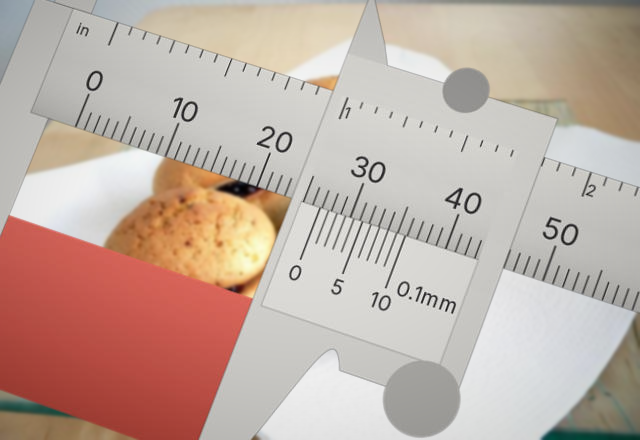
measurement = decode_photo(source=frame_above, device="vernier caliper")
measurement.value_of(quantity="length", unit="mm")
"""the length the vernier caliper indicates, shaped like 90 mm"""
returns 26.8 mm
